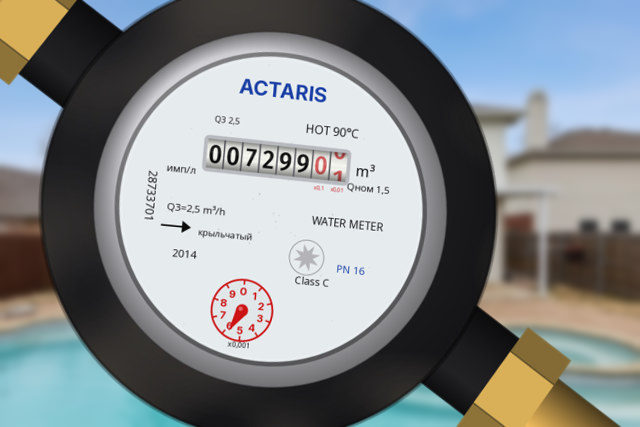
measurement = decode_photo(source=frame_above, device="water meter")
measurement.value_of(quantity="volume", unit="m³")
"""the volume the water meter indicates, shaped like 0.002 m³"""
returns 7299.005 m³
